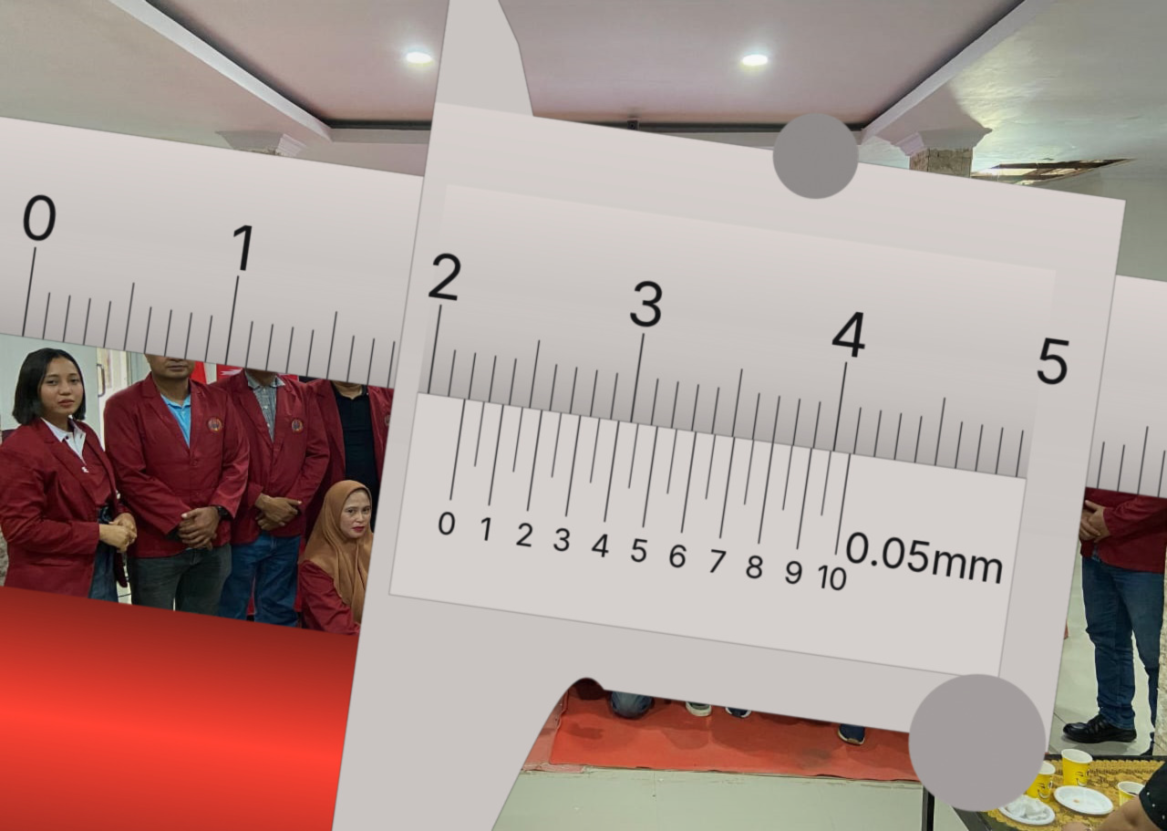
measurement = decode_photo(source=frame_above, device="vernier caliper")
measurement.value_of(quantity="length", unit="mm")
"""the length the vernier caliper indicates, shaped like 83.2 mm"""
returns 21.8 mm
